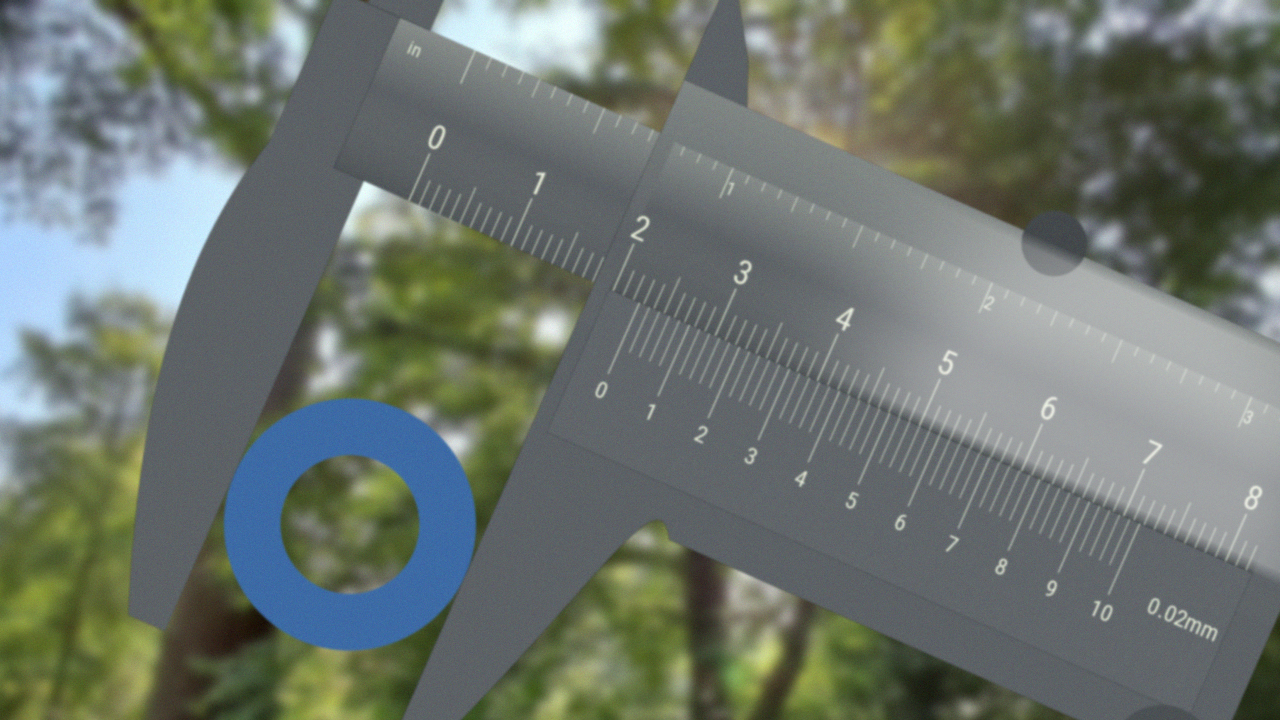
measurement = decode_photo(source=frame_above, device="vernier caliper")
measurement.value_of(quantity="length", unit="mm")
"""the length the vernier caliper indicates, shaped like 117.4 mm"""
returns 22.6 mm
